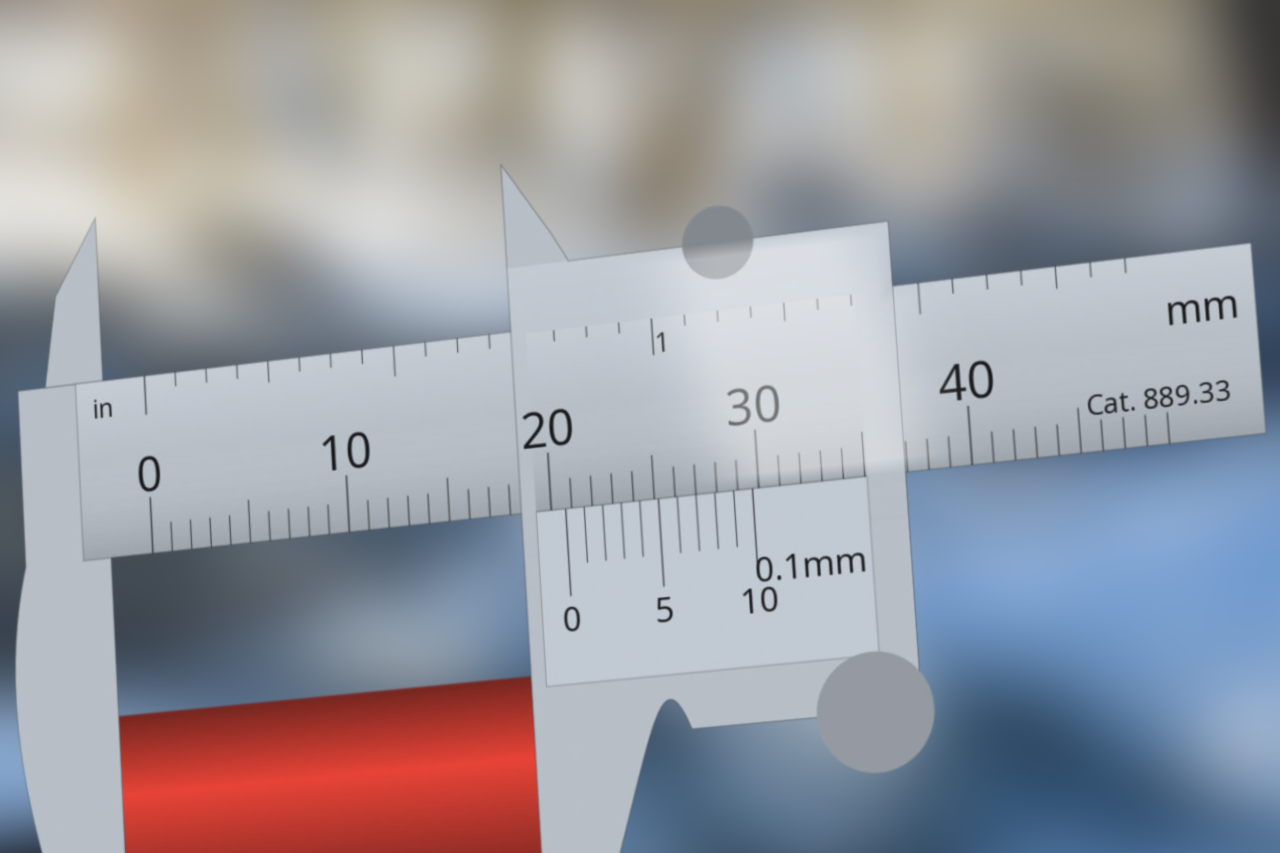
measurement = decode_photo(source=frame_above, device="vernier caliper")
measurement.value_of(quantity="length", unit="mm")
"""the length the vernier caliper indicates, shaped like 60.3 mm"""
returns 20.7 mm
